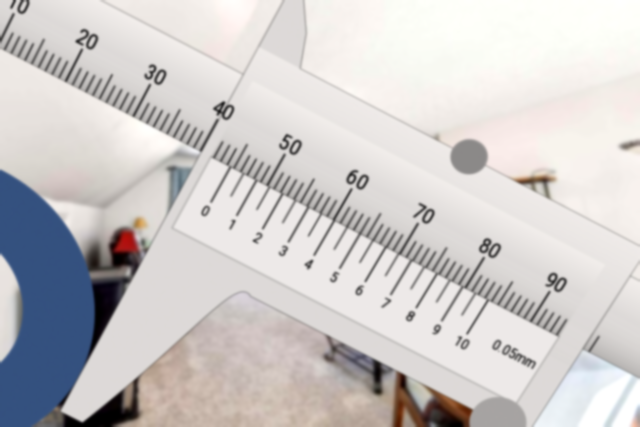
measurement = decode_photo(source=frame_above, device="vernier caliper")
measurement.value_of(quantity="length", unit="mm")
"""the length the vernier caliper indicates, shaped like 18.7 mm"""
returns 44.5 mm
